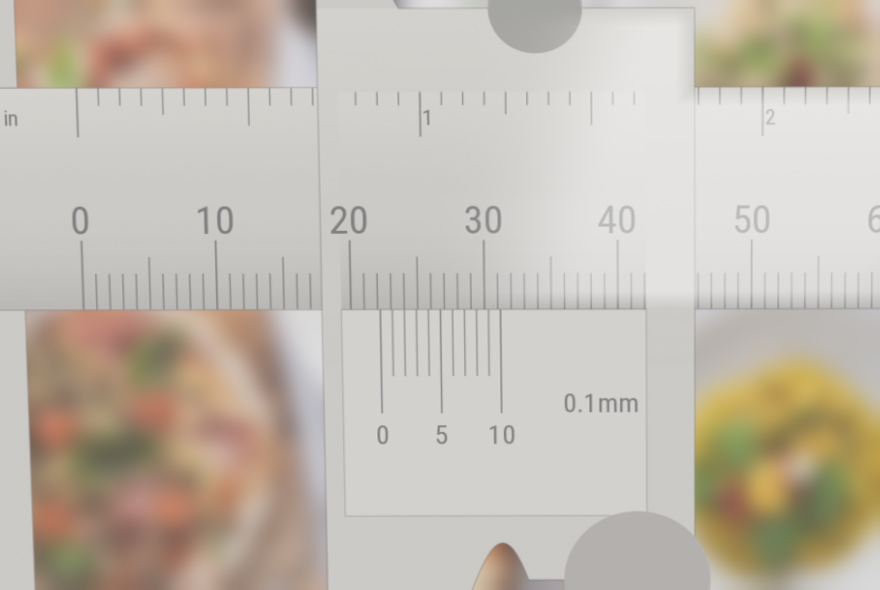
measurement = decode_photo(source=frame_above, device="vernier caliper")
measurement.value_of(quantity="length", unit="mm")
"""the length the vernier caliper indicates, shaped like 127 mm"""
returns 22.2 mm
